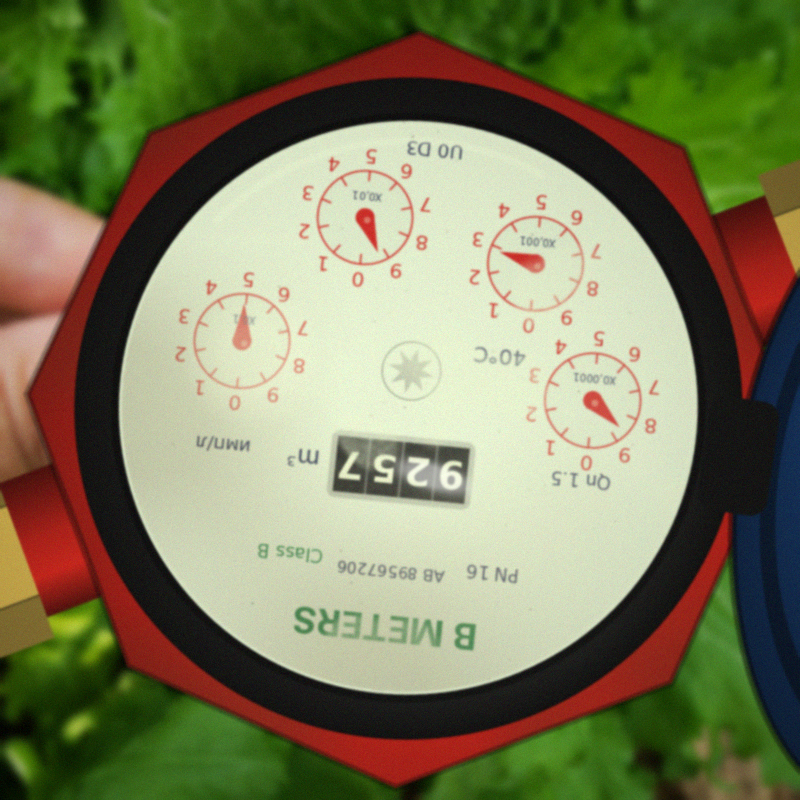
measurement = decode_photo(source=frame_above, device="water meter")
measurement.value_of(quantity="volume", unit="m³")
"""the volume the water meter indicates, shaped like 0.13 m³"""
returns 9257.4928 m³
